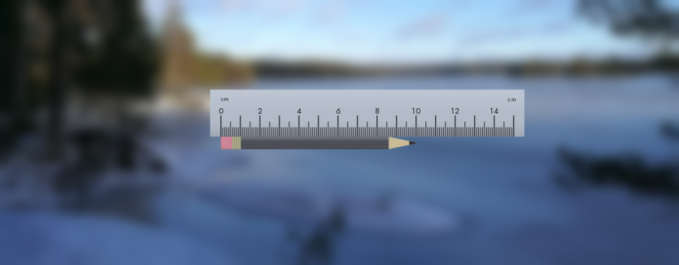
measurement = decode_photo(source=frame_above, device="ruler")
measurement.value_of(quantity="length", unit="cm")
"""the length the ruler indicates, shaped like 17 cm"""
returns 10 cm
